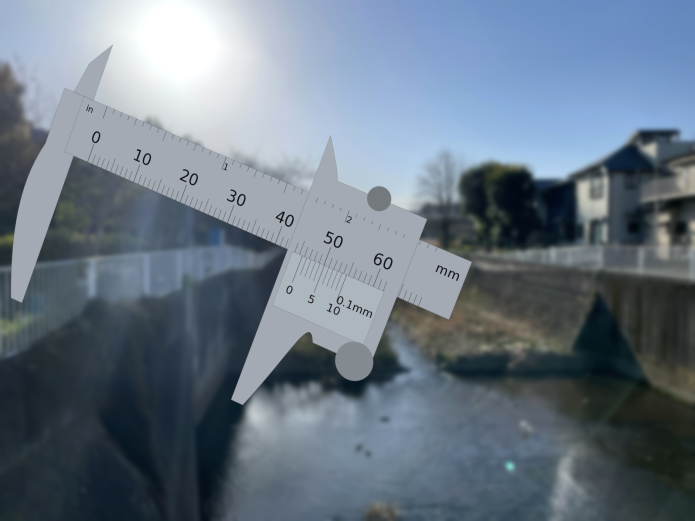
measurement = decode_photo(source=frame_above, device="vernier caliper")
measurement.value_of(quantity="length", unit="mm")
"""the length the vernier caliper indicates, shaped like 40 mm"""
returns 45.6 mm
